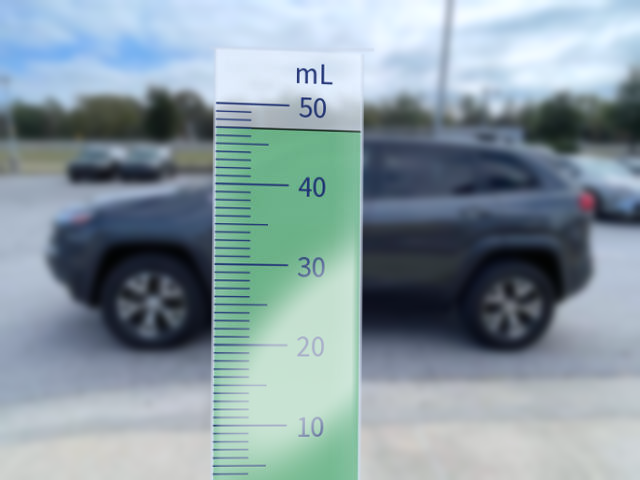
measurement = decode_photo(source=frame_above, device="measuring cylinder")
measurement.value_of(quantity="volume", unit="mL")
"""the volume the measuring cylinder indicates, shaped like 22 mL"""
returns 47 mL
